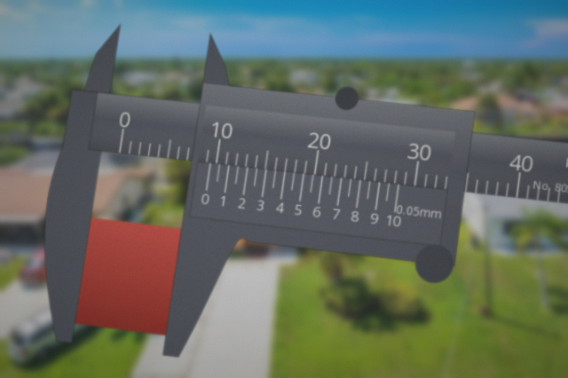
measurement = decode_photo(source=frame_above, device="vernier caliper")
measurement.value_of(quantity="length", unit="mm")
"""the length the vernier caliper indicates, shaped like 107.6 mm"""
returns 9.4 mm
